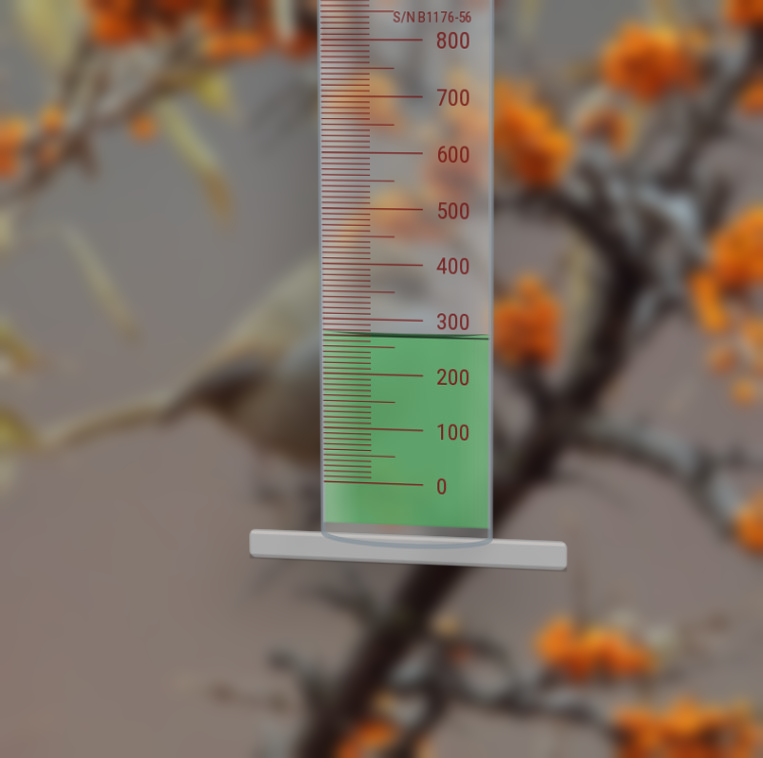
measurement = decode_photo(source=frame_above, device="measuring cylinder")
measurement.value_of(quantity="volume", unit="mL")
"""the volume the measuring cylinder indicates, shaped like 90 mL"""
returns 270 mL
